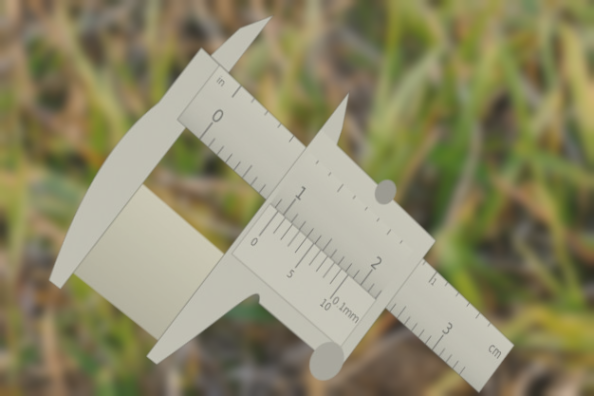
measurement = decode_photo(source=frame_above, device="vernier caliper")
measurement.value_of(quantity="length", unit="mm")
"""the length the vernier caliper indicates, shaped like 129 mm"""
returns 9.4 mm
